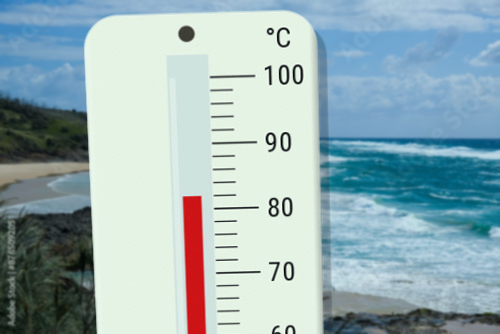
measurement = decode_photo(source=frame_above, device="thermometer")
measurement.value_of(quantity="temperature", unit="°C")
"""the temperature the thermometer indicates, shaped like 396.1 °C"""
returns 82 °C
